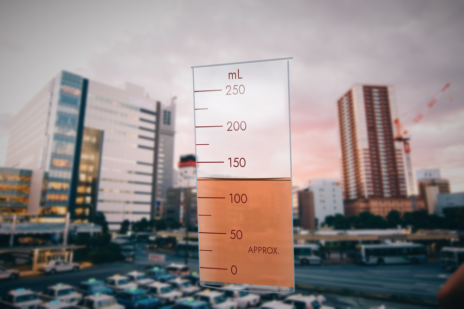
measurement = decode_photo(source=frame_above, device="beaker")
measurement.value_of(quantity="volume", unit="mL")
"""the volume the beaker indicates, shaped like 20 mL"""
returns 125 mL
